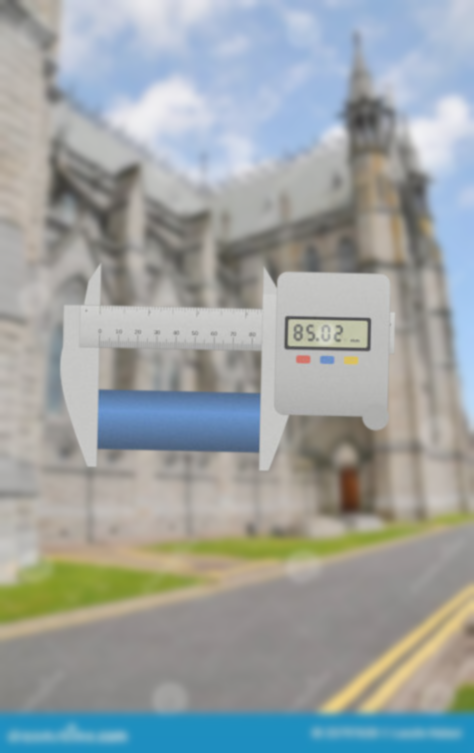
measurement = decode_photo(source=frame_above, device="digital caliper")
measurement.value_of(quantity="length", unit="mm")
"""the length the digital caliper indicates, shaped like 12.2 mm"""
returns 85.02 mm
